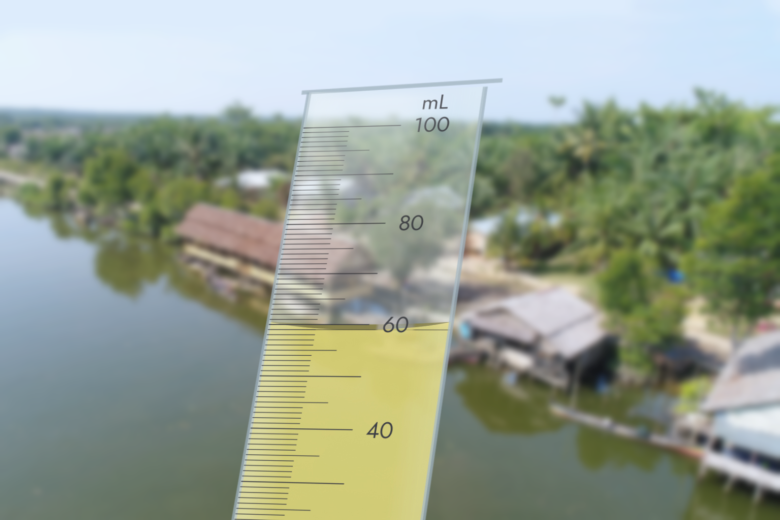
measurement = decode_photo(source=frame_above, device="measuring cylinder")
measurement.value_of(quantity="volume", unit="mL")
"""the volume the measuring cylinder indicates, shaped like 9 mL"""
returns 59 mL
